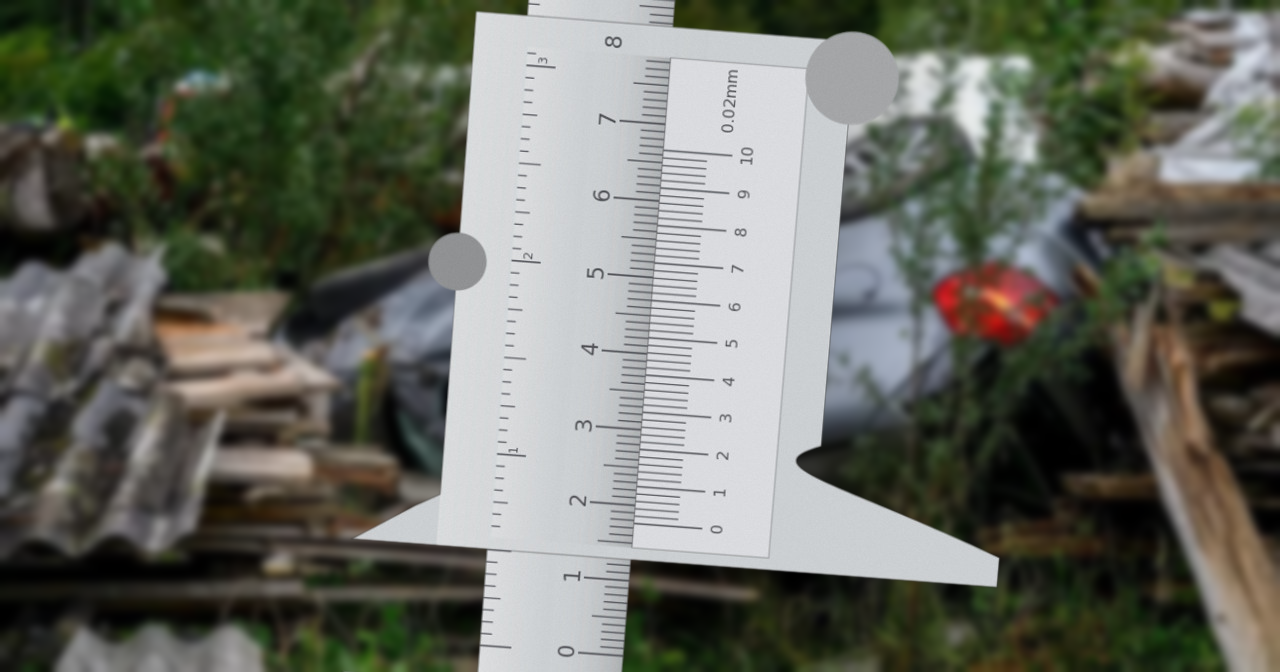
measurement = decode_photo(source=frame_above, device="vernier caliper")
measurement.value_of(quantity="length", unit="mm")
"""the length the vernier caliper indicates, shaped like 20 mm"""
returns 17.6 mm
